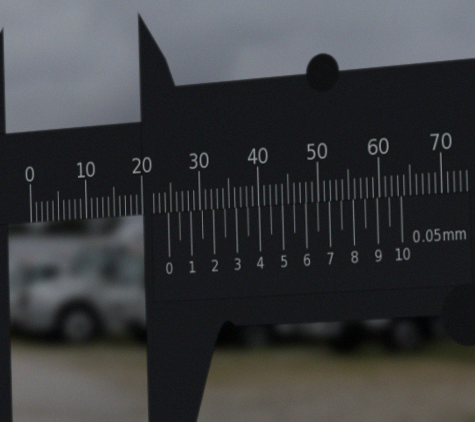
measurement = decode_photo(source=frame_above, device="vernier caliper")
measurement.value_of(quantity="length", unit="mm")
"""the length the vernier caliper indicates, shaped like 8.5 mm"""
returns 24.5 mm
